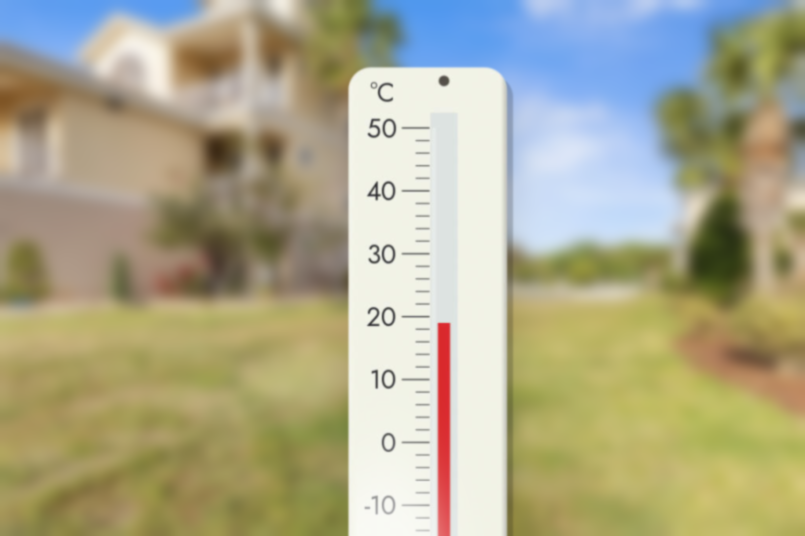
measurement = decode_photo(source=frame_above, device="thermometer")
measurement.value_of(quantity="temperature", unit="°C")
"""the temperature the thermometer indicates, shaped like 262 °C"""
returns 19 °C
